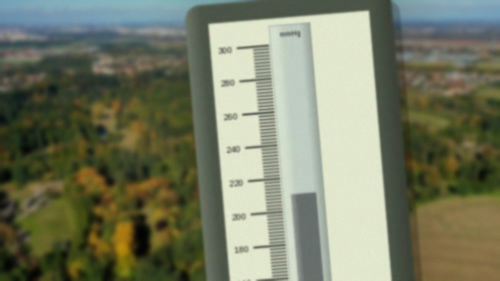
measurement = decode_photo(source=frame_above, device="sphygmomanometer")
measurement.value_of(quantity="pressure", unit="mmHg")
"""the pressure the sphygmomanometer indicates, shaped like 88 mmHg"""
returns 210 mmHg
